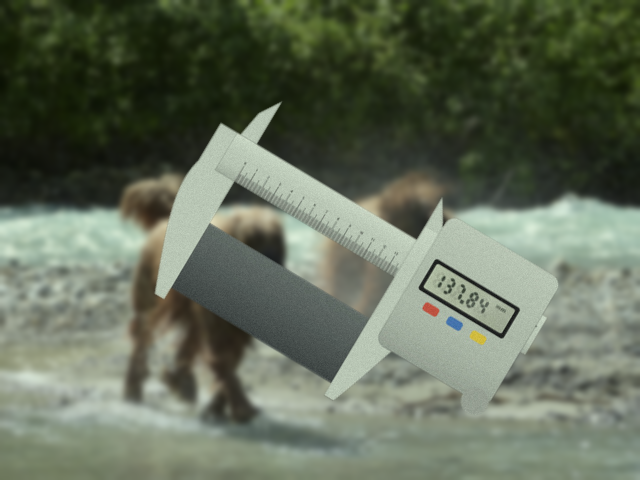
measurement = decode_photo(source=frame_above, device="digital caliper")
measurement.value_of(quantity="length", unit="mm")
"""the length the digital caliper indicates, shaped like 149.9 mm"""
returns 137.84 mm
